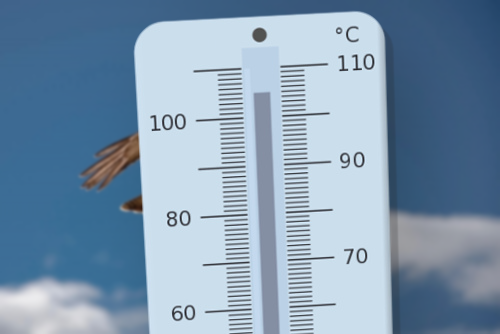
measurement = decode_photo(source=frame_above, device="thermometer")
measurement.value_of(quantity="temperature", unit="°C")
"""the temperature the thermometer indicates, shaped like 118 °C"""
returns 105 °C
